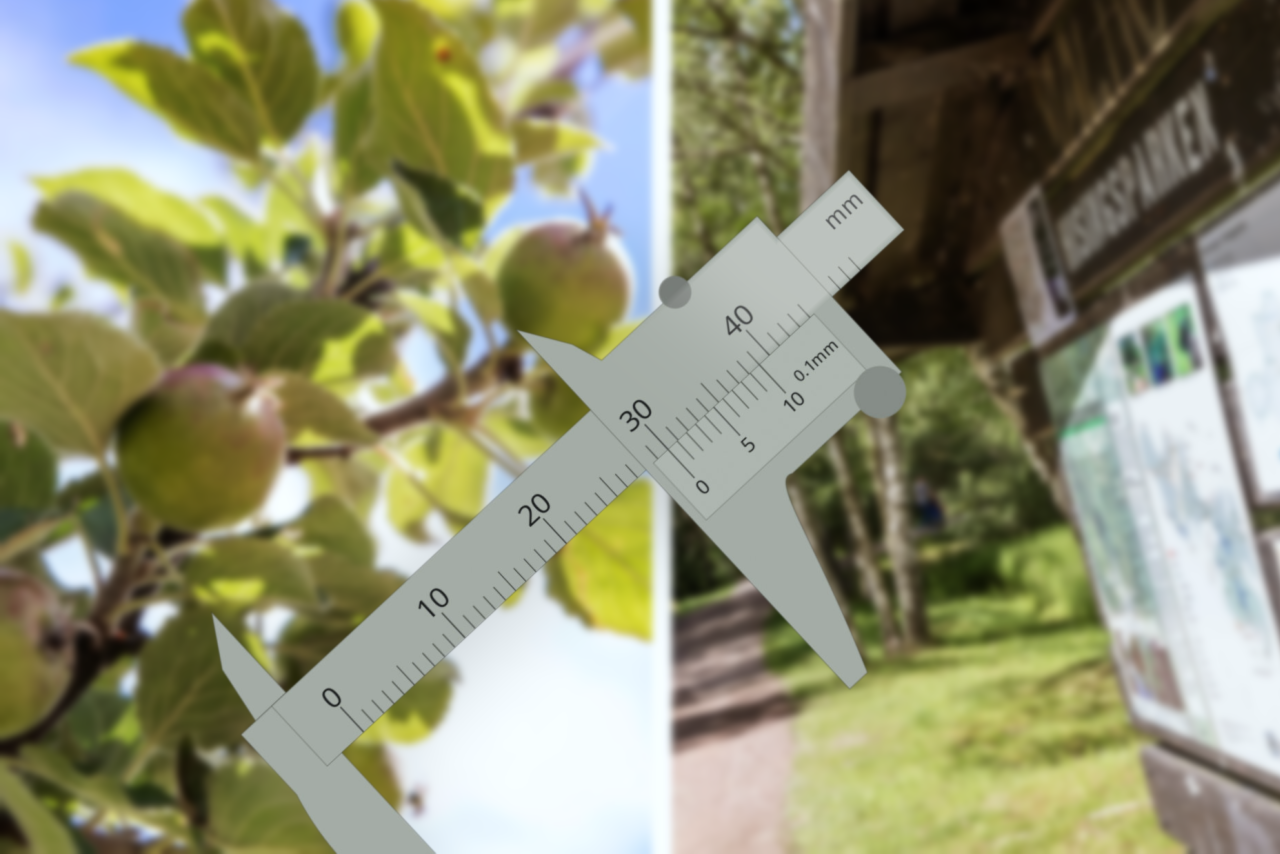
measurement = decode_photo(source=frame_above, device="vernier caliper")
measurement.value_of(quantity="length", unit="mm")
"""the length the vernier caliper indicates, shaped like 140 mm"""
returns 30.0 mm
